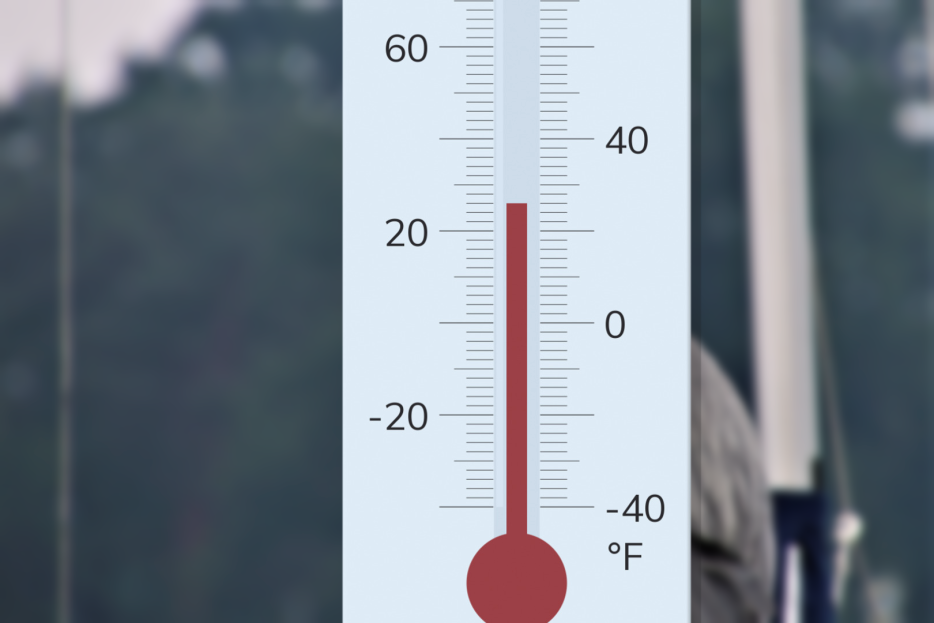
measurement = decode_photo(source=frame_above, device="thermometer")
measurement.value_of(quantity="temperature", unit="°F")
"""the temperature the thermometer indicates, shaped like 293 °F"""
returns 26 °F
